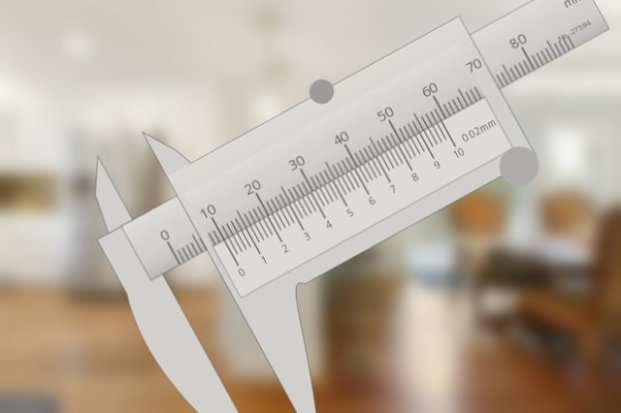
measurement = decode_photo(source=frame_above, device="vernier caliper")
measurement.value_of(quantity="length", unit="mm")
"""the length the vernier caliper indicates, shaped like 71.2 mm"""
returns 10.0 mm
